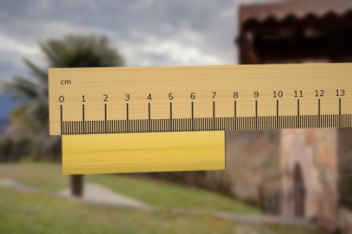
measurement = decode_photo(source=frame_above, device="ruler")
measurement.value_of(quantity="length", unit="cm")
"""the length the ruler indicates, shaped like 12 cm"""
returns 7.5 cm
